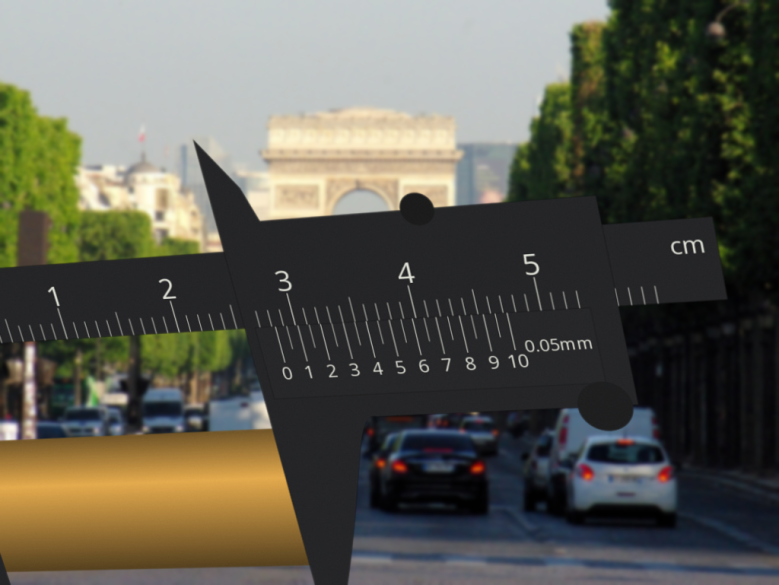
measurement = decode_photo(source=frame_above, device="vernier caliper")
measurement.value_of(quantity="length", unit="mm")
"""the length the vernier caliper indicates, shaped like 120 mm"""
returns 28.3 mm
